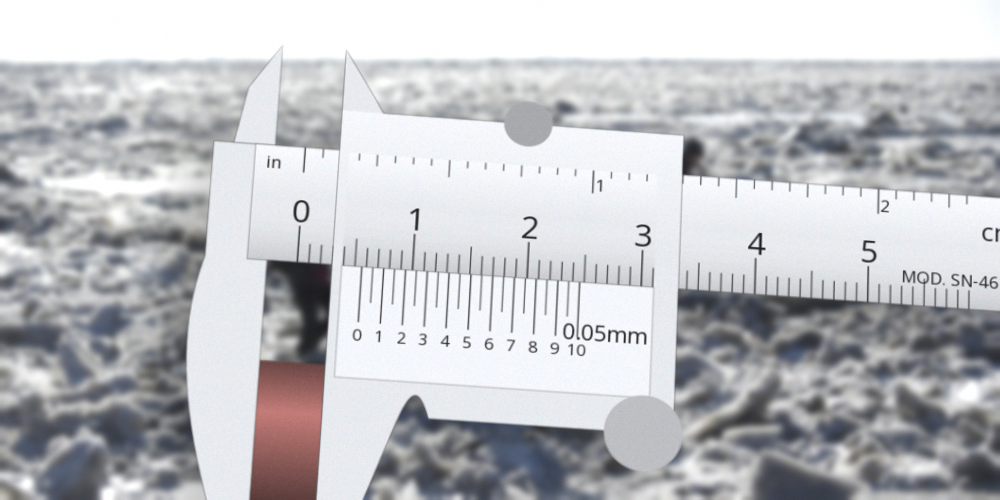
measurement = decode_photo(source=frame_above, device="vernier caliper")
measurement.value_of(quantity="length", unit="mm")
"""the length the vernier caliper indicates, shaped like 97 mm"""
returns 5.6 mm
